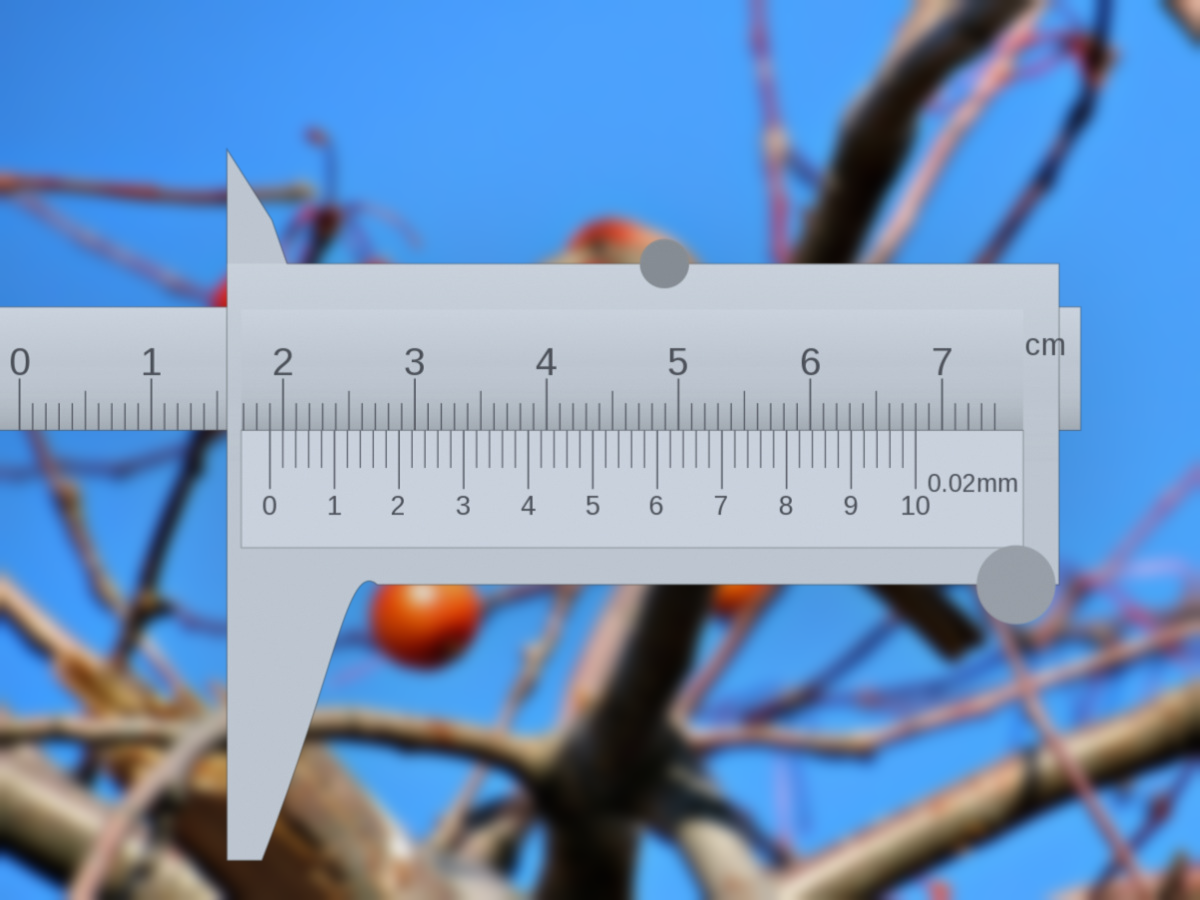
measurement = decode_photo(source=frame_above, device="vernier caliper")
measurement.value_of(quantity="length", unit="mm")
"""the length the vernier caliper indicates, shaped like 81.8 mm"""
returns 19.0 mm
